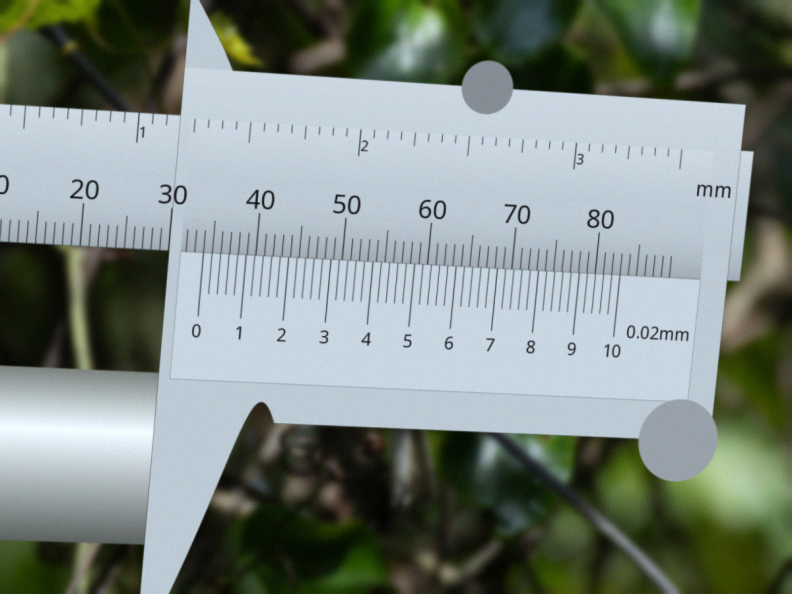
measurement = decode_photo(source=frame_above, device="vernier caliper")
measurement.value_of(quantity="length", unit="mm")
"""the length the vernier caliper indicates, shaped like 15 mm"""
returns 34.0 mm
